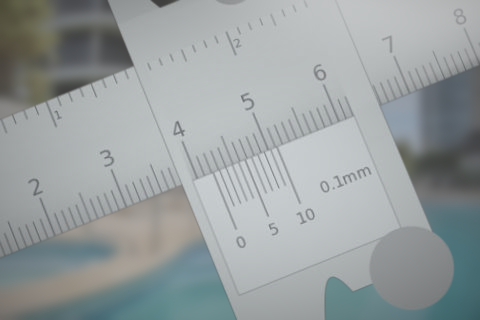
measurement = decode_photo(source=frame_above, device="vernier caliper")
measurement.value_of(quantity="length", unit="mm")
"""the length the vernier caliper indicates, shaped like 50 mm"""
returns 42.2 mm
